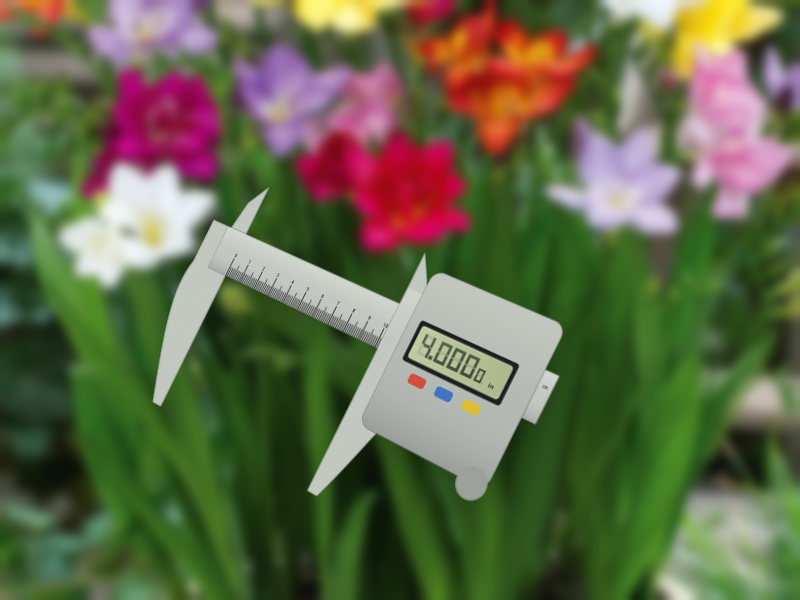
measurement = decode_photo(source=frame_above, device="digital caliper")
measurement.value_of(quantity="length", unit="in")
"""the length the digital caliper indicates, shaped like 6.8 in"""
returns 4.0000 in
